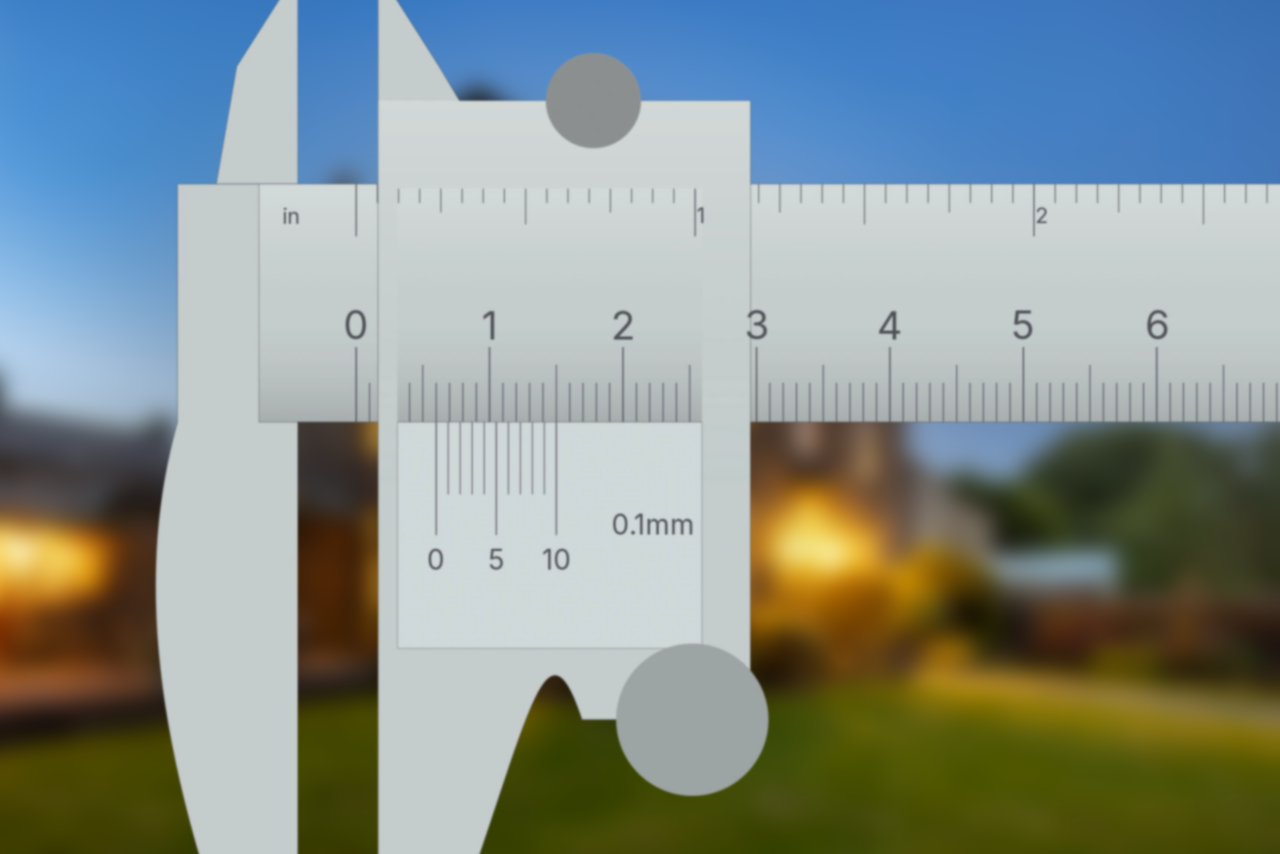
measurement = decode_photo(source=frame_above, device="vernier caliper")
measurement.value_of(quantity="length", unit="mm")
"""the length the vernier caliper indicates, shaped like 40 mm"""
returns 6.0 mm
